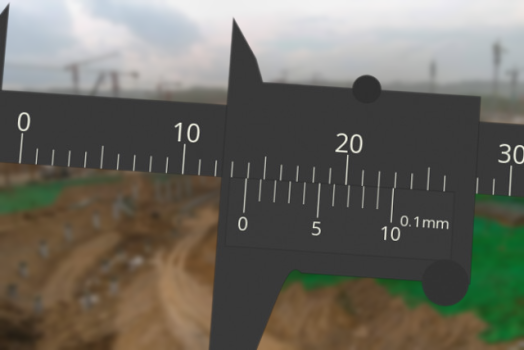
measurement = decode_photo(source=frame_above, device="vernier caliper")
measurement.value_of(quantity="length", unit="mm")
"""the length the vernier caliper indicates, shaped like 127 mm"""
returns 13.9 mm
